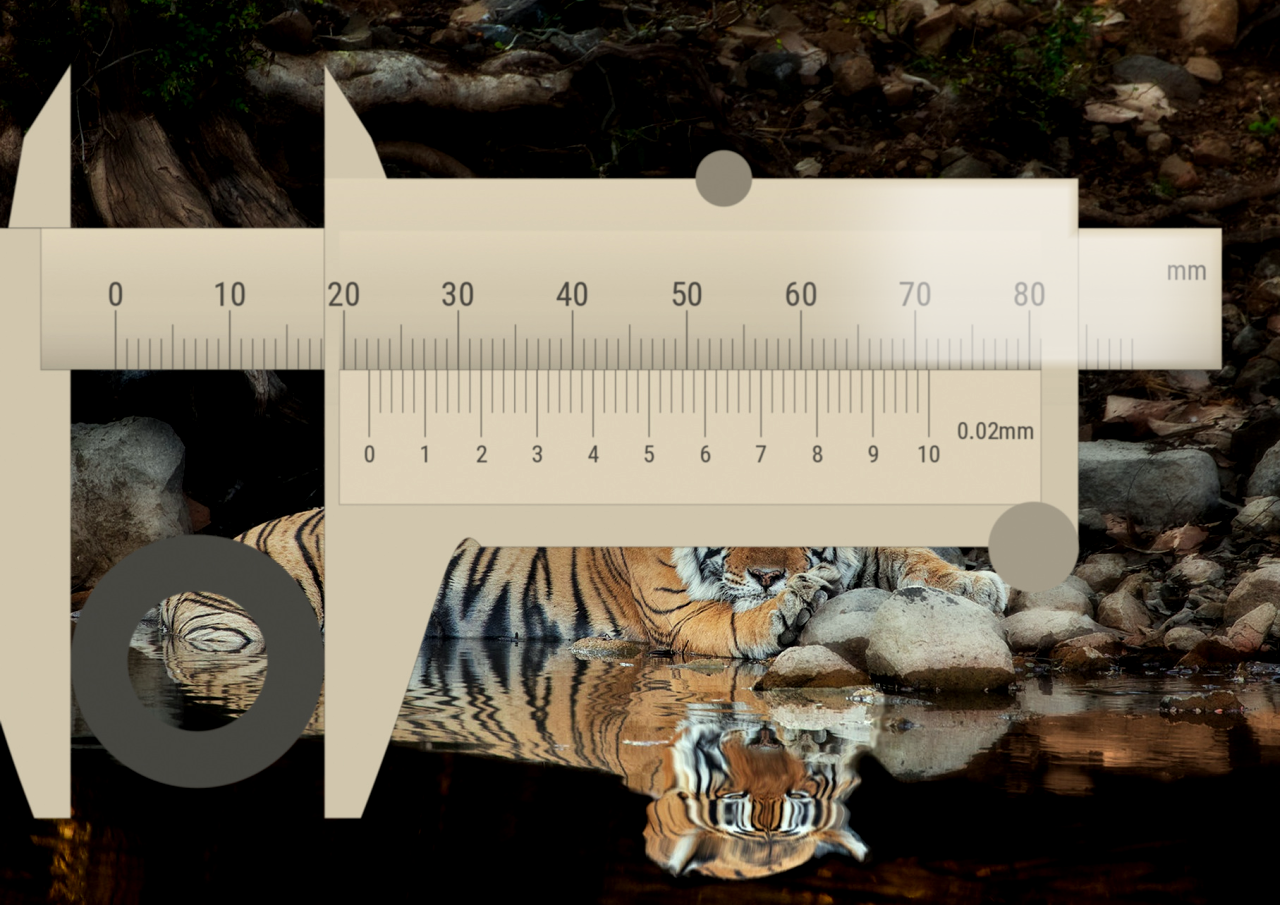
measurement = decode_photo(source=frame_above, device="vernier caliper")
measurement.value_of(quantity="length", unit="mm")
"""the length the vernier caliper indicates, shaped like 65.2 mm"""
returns 22.2 mm
